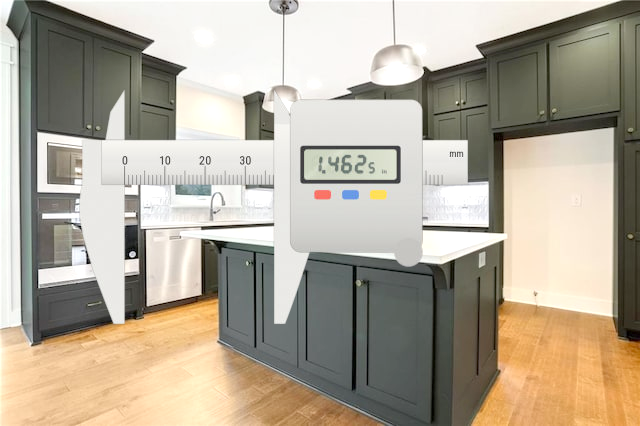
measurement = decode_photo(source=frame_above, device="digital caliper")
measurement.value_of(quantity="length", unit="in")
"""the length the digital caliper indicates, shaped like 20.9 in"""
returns 1.4625 in
